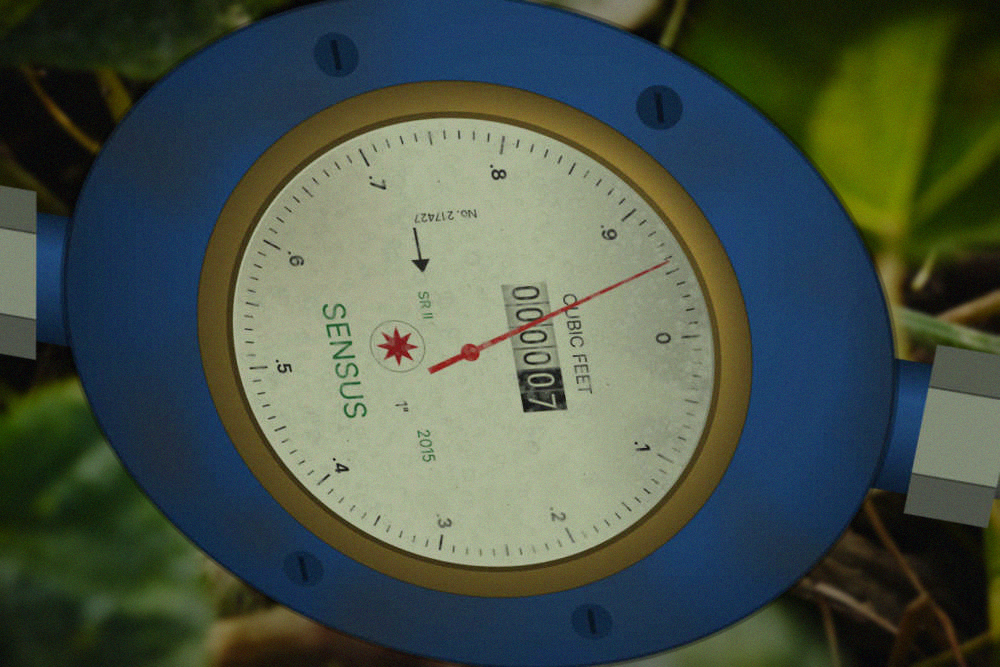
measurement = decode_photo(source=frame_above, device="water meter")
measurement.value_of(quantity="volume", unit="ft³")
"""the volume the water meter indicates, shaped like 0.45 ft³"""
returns 6.94 ft³
